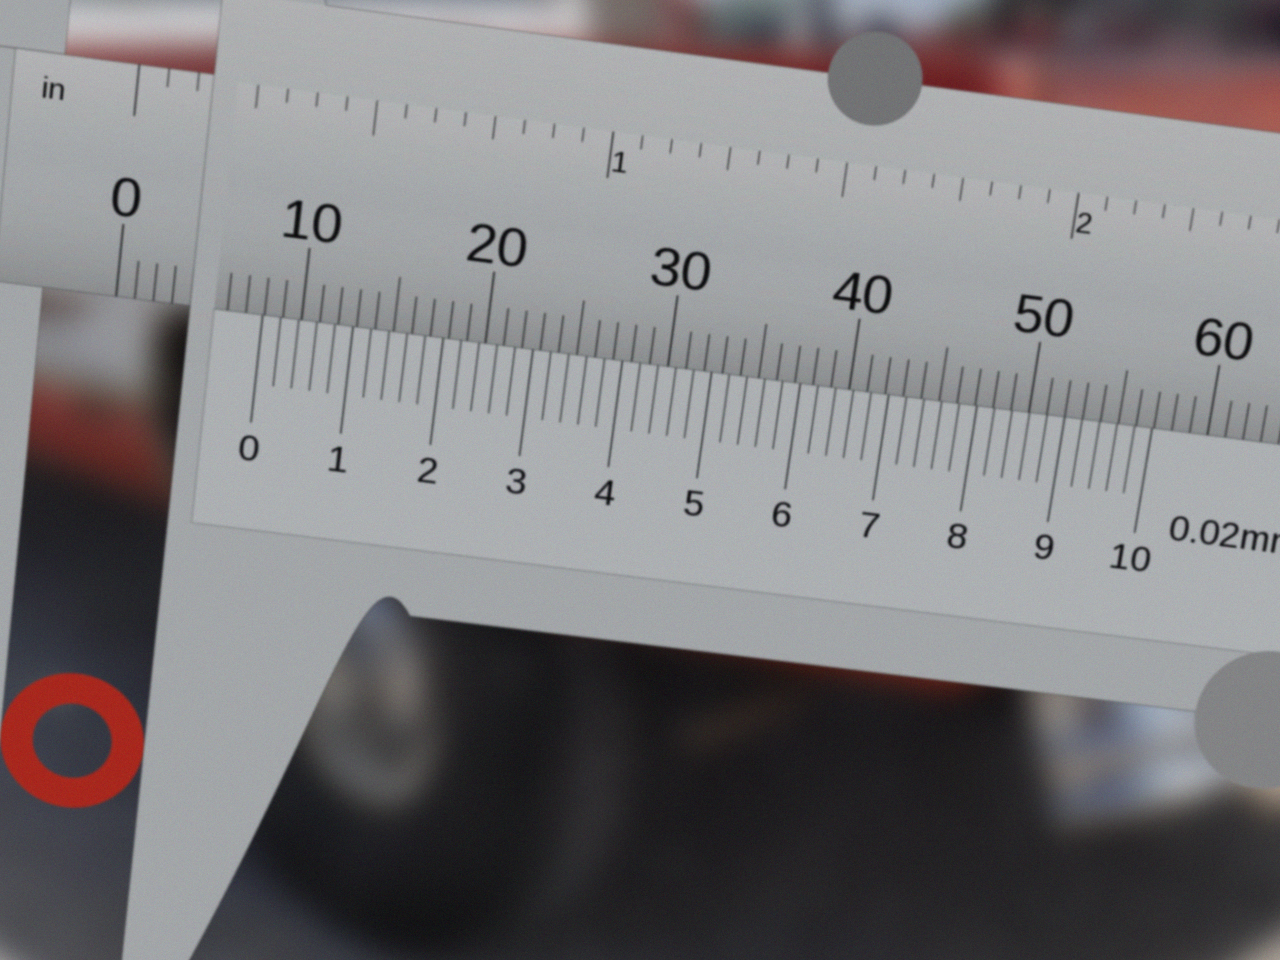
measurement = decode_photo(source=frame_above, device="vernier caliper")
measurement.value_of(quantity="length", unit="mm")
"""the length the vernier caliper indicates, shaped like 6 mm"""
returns 7.9 mm
